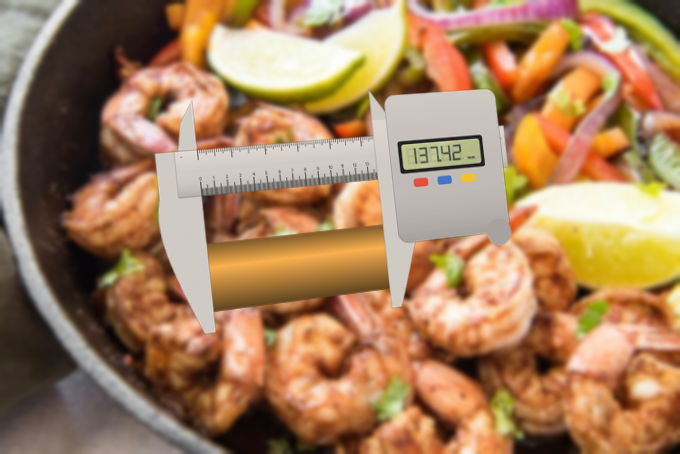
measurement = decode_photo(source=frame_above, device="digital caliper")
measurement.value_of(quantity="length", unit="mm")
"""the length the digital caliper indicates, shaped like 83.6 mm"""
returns 137.42 mm
